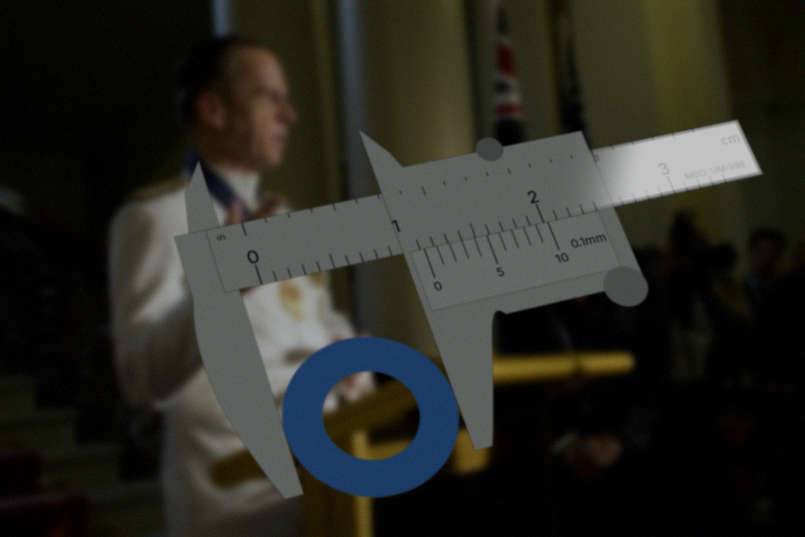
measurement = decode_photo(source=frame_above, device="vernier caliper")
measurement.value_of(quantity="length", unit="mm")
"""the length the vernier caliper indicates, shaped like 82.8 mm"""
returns 11.3 mm
